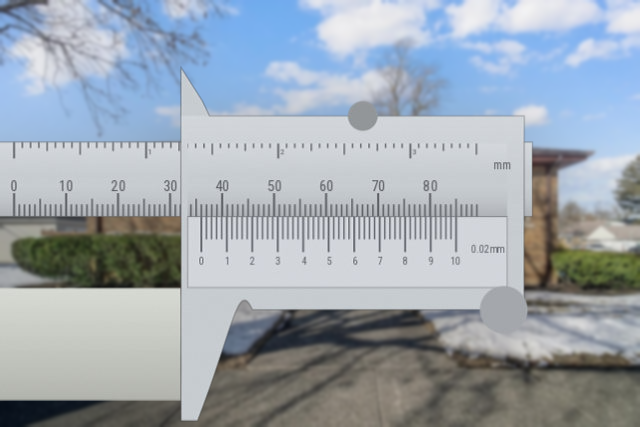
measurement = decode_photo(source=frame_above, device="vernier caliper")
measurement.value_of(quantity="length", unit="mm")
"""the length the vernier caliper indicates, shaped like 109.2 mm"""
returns 36.0 mm
